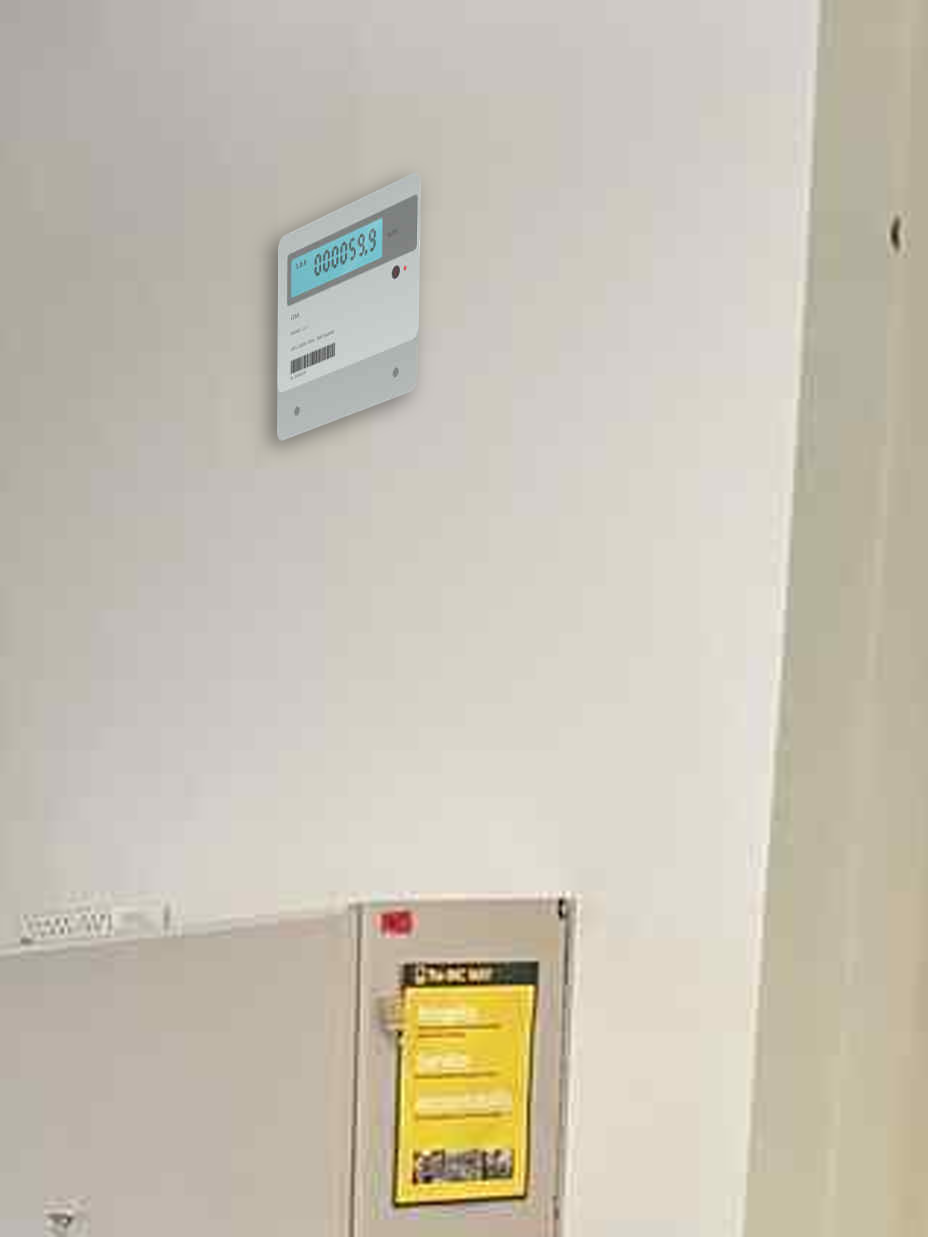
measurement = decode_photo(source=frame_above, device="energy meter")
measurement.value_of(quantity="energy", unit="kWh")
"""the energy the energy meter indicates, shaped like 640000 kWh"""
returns 59.9 kWh
